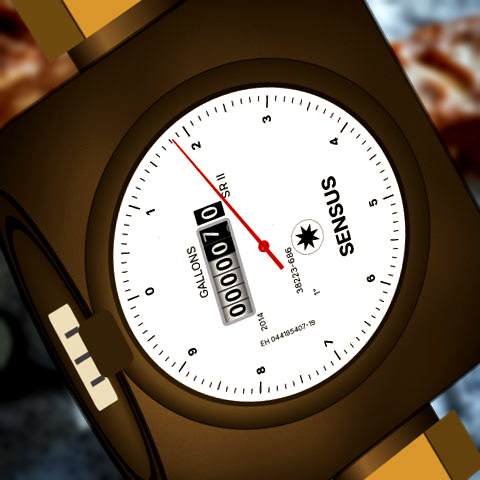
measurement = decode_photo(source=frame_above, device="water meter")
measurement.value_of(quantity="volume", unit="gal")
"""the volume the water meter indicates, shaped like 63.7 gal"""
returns 71.8 gal
